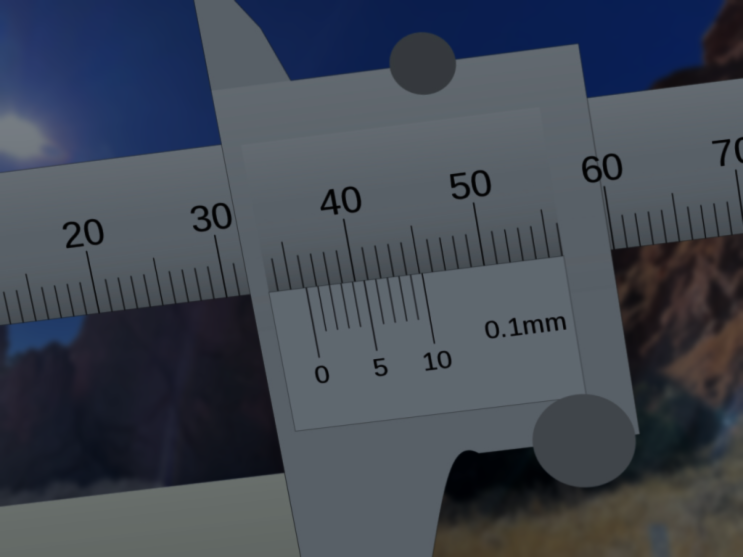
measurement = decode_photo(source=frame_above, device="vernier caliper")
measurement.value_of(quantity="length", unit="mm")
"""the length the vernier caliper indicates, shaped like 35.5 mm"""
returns 36.2 mm
